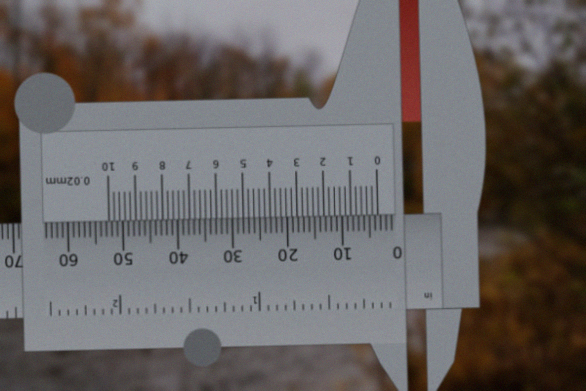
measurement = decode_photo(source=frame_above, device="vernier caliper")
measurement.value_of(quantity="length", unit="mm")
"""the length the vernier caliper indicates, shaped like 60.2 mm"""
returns 3.5 mm
